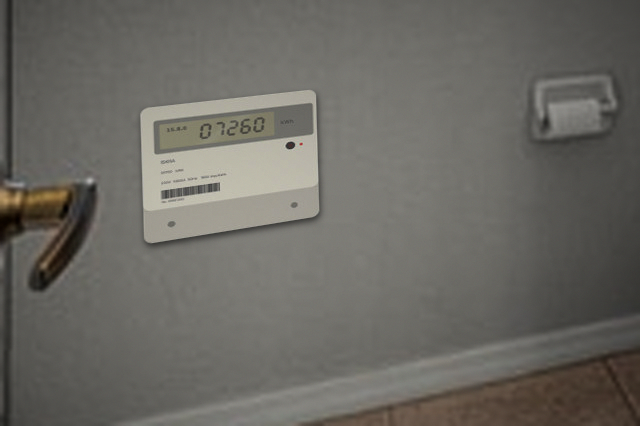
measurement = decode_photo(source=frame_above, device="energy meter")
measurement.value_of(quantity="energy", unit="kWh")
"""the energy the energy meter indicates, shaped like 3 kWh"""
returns 7260 kWh
